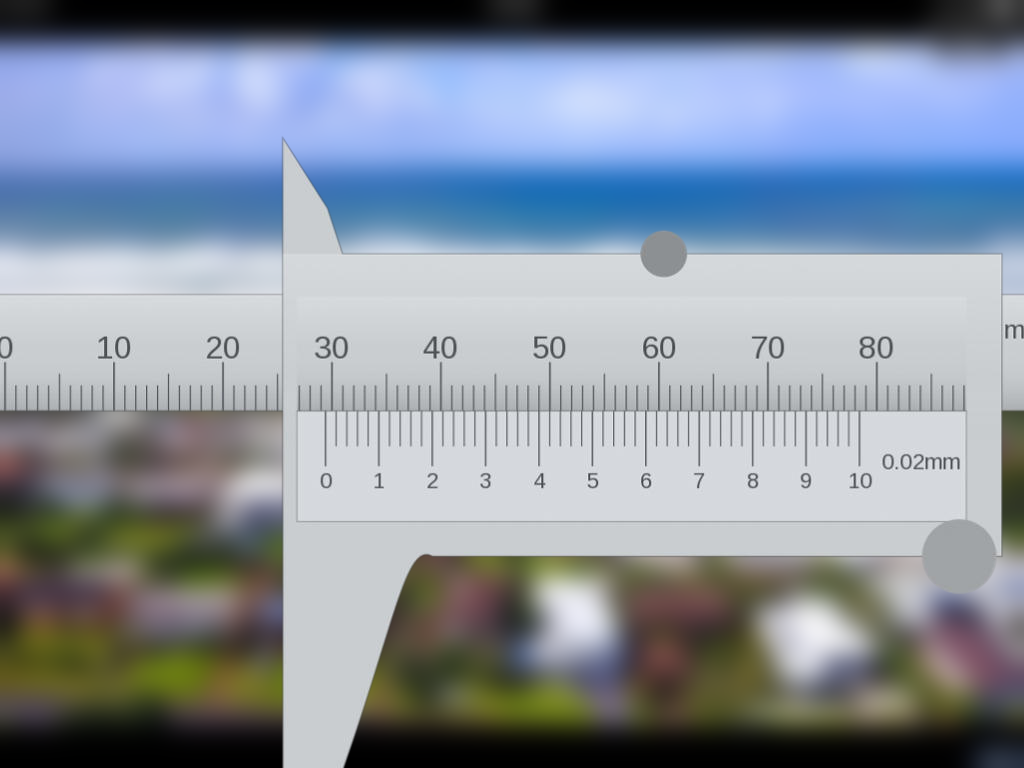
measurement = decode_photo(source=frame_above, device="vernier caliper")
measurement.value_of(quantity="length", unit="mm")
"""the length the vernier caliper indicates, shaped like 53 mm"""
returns 29.4 mm
